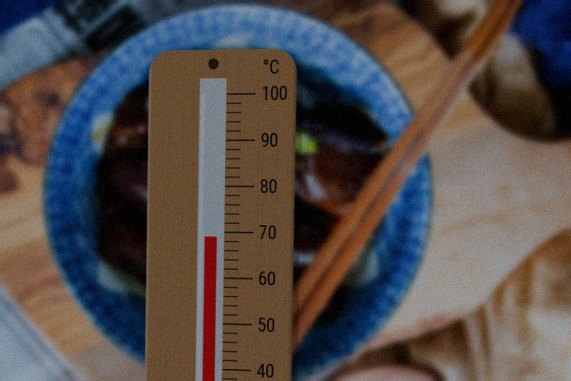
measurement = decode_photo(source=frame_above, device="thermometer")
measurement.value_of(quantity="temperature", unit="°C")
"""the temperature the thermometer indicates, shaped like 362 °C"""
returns 69 °C
